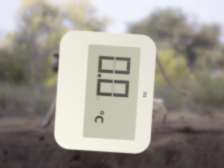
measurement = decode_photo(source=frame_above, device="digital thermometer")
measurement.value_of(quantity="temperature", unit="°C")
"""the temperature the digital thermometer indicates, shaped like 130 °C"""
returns 0.0 °C
